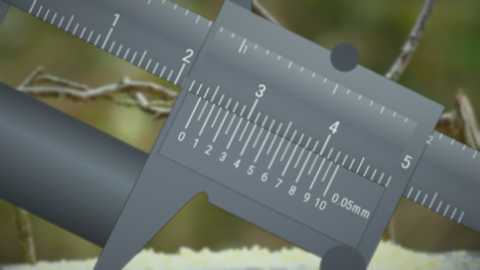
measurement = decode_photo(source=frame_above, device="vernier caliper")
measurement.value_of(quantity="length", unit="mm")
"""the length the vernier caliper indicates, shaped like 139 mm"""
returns 23.6 mm
